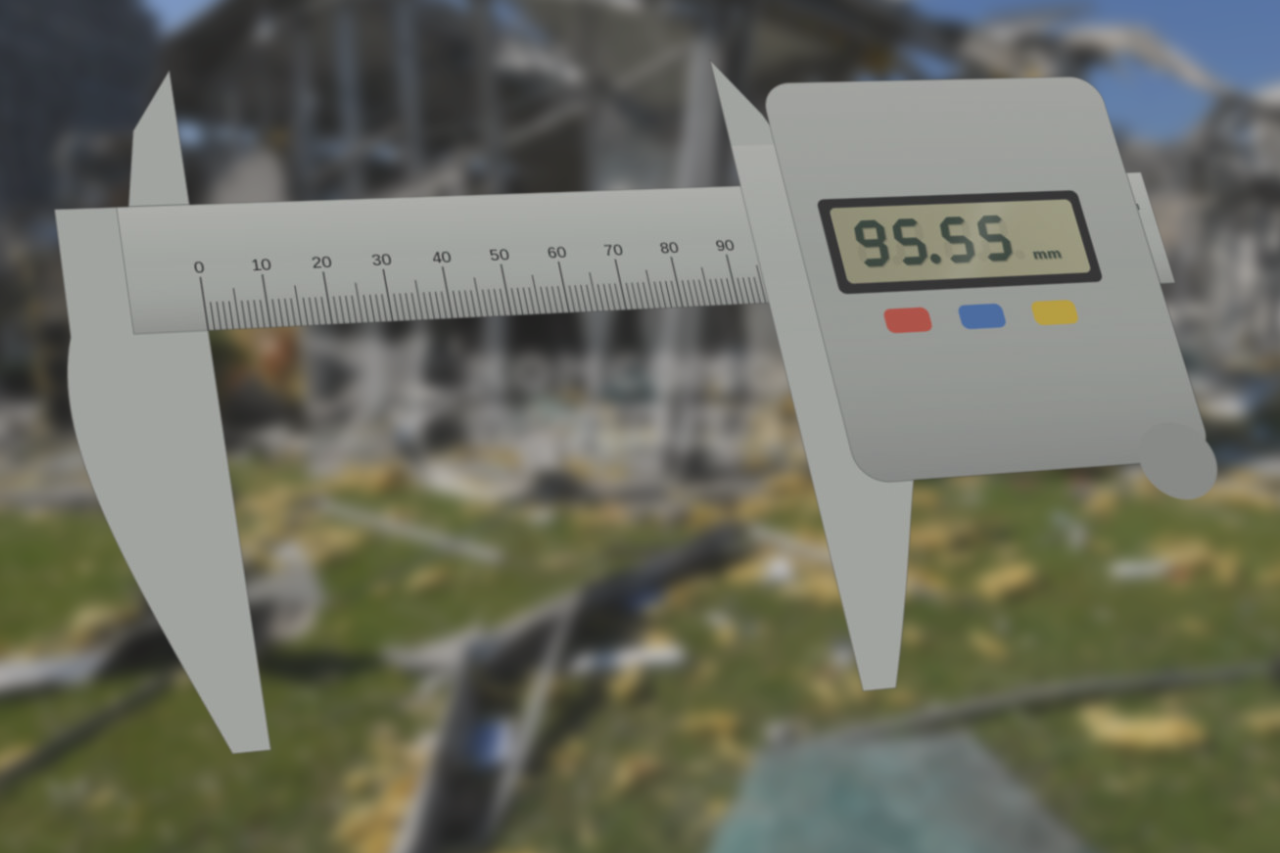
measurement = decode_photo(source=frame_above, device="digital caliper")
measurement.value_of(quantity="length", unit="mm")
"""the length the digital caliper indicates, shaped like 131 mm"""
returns 95.55 mm
